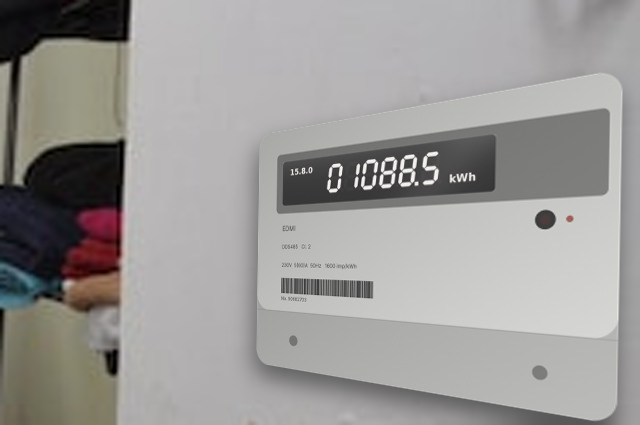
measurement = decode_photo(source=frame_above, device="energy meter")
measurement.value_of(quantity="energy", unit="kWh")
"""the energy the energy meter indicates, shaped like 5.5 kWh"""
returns 1088.5 kWh
